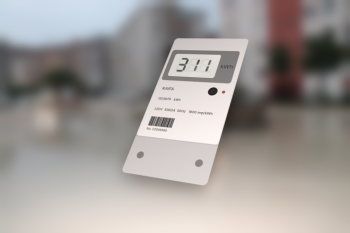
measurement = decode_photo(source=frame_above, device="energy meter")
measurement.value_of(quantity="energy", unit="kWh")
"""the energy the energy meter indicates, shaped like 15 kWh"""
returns 311 kWh
